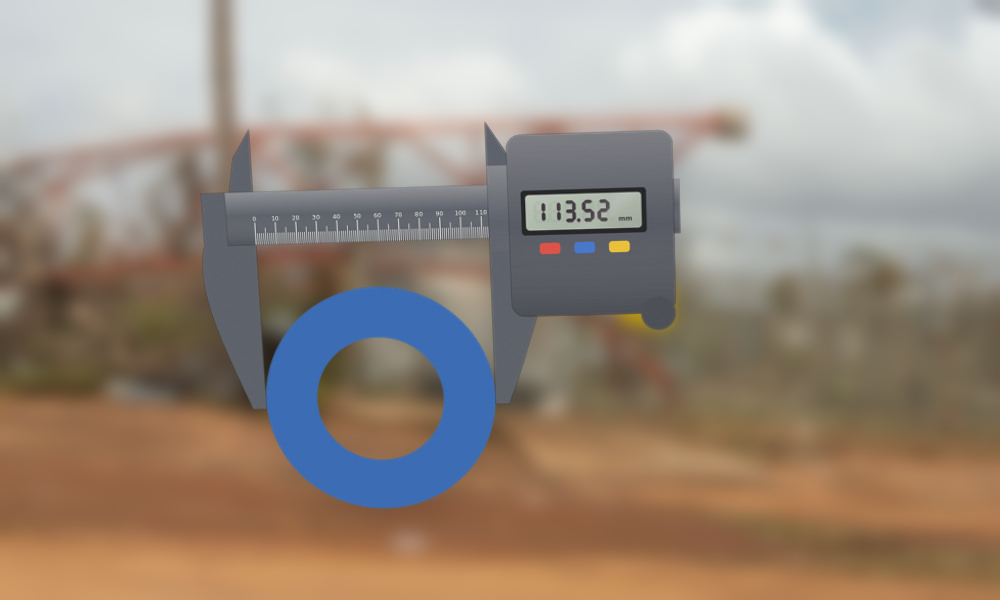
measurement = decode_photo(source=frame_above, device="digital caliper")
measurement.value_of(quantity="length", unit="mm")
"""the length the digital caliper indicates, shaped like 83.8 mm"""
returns 113.52 mm
